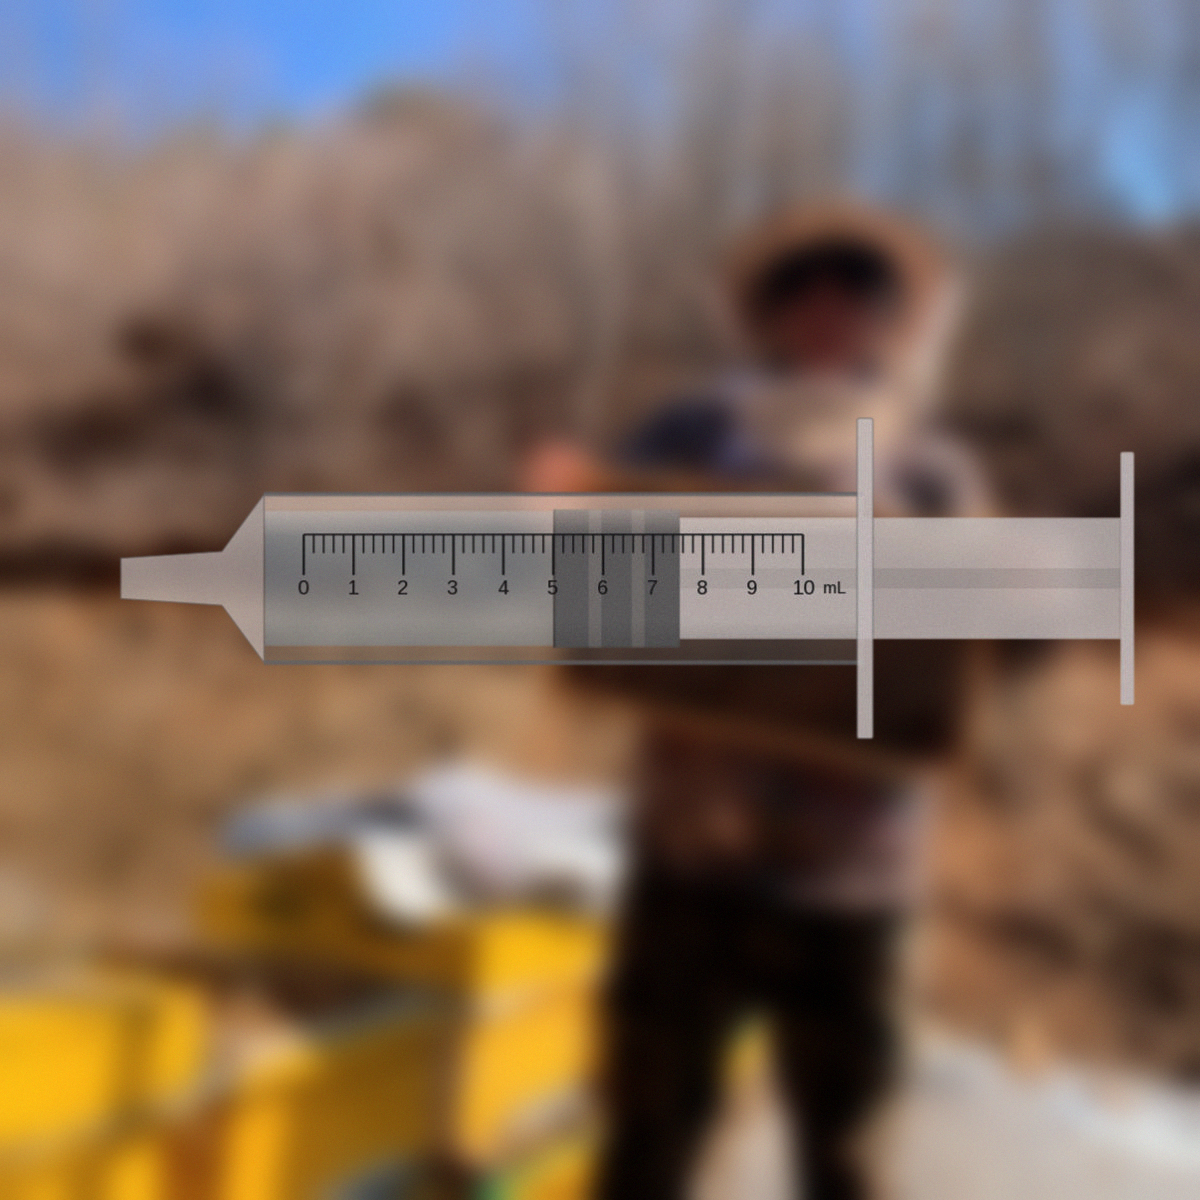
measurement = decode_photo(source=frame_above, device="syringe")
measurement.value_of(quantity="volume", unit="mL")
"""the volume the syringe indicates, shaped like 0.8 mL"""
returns 5 mL
